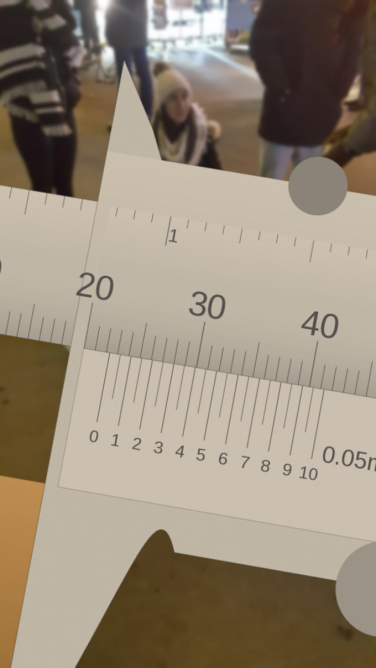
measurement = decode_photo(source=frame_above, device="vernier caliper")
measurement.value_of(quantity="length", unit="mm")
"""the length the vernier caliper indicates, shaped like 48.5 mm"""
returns 22.3 mm
